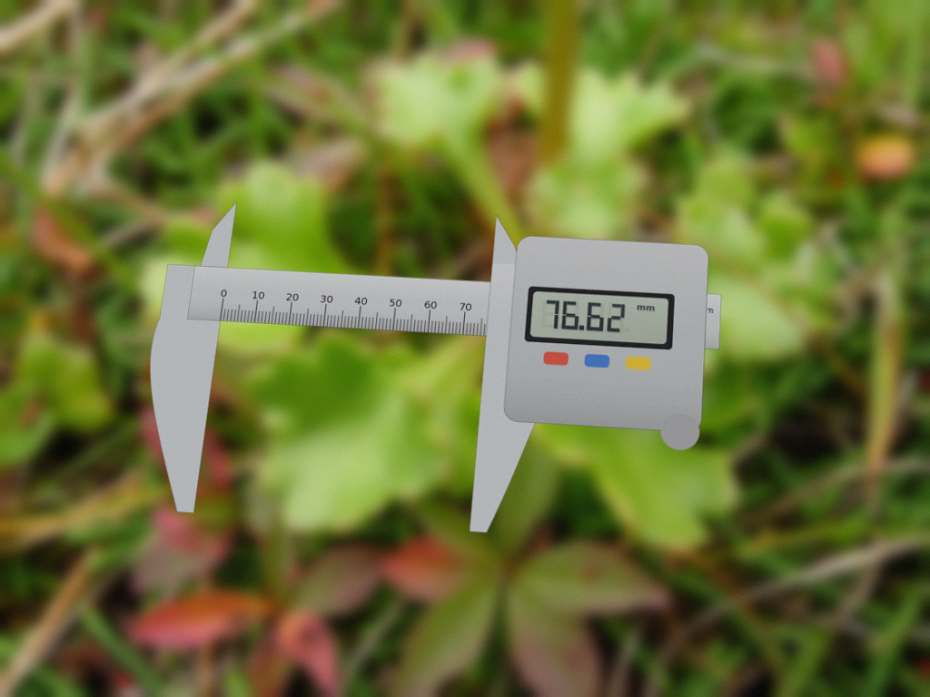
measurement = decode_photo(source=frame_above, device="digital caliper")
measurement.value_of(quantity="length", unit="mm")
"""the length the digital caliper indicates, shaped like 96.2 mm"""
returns 76.62 mm
